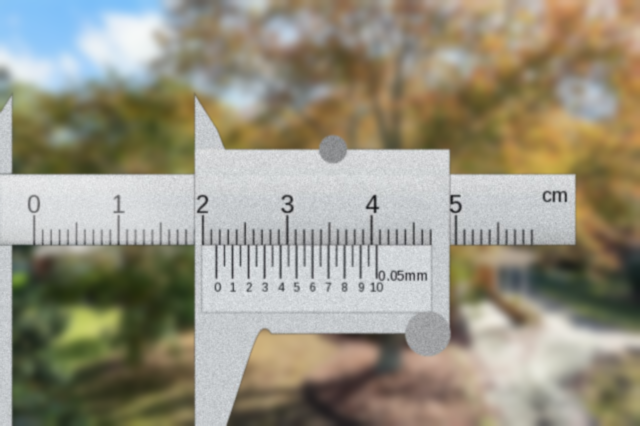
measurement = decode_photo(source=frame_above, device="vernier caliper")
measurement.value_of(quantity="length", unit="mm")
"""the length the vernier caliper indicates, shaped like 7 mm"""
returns 21.6 mm
